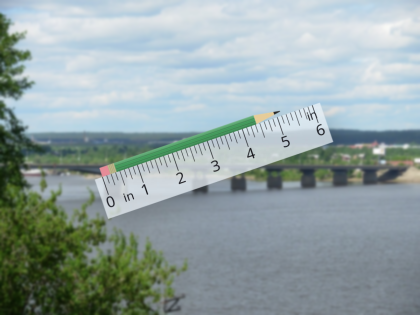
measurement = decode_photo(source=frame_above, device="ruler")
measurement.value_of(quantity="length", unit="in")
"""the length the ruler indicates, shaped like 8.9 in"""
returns 5.125 in
